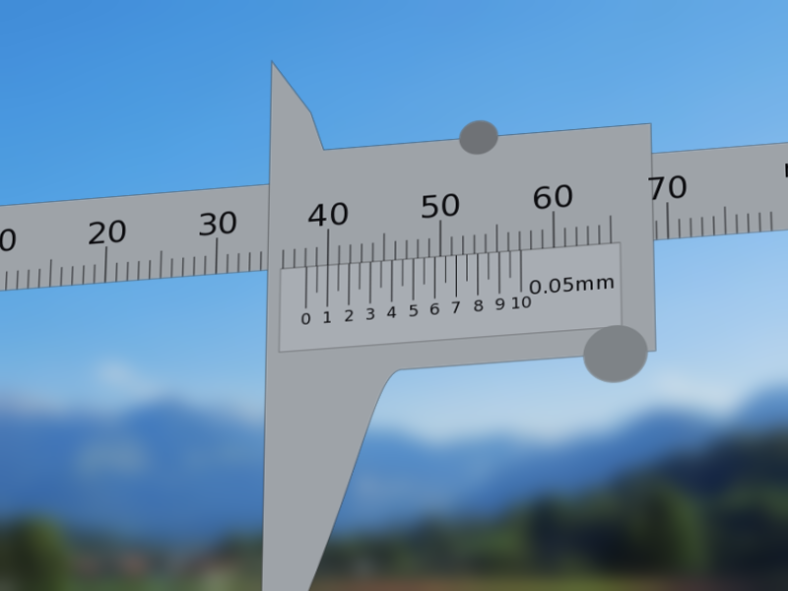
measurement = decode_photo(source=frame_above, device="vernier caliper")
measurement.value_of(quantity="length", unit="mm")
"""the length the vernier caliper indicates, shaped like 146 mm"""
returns 38.1 mm
